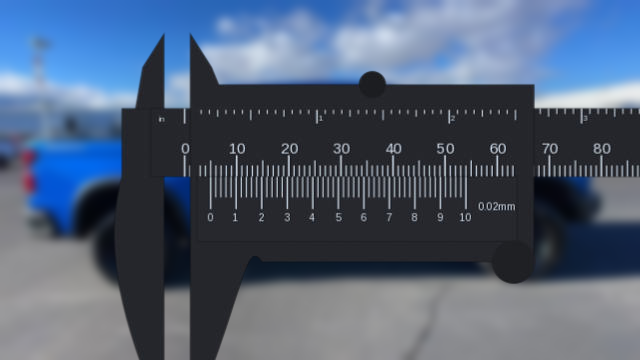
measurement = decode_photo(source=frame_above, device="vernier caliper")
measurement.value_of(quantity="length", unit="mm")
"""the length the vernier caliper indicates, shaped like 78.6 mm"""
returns 5.0 mm
